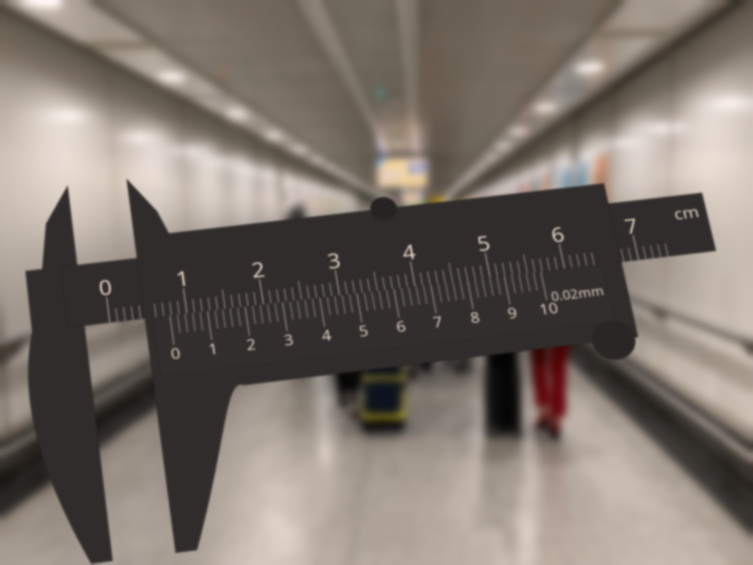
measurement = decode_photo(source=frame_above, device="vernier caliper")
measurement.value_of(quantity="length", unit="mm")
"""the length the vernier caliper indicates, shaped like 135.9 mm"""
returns 7.8 mm
